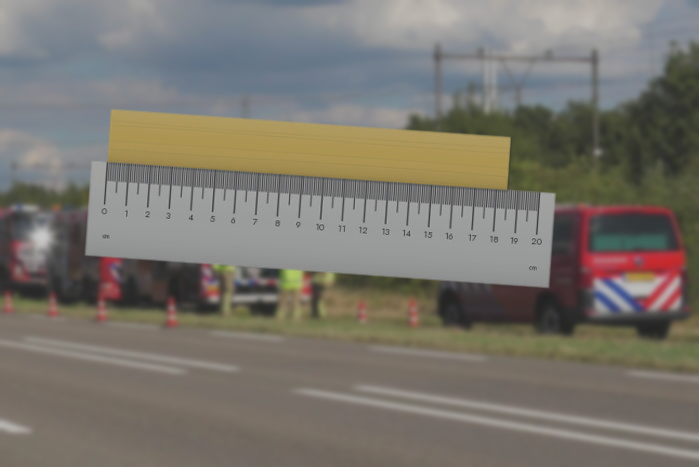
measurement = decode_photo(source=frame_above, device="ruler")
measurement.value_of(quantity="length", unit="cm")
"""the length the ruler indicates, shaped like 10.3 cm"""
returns 18.5 cm
